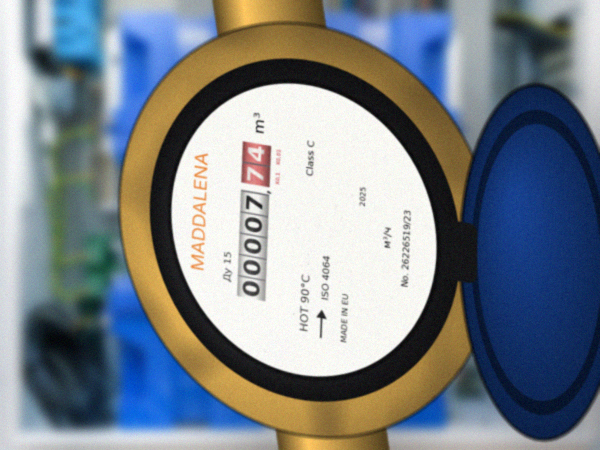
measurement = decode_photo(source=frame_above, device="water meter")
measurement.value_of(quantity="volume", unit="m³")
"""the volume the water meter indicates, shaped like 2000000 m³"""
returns 7.74 m³
